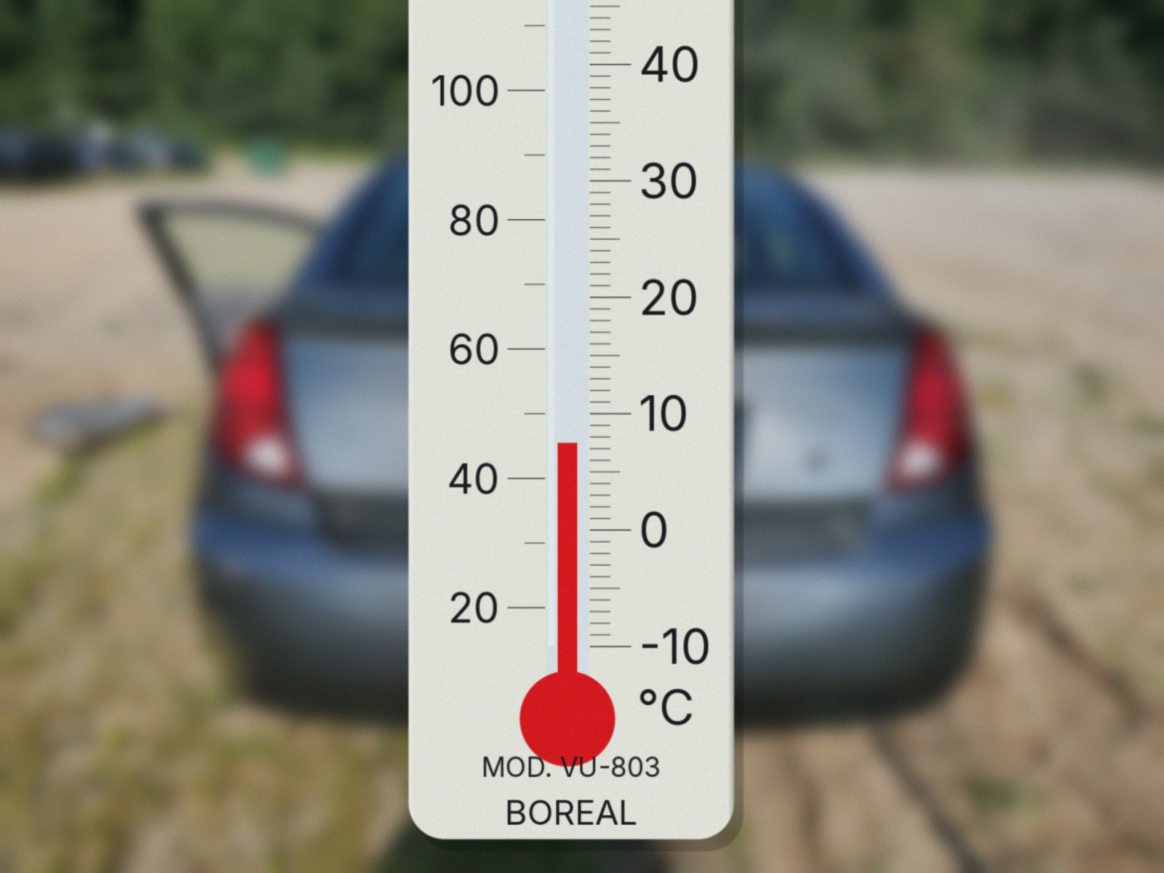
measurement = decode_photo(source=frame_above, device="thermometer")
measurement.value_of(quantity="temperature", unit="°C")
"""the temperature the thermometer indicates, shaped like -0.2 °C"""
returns 7.5 °C
